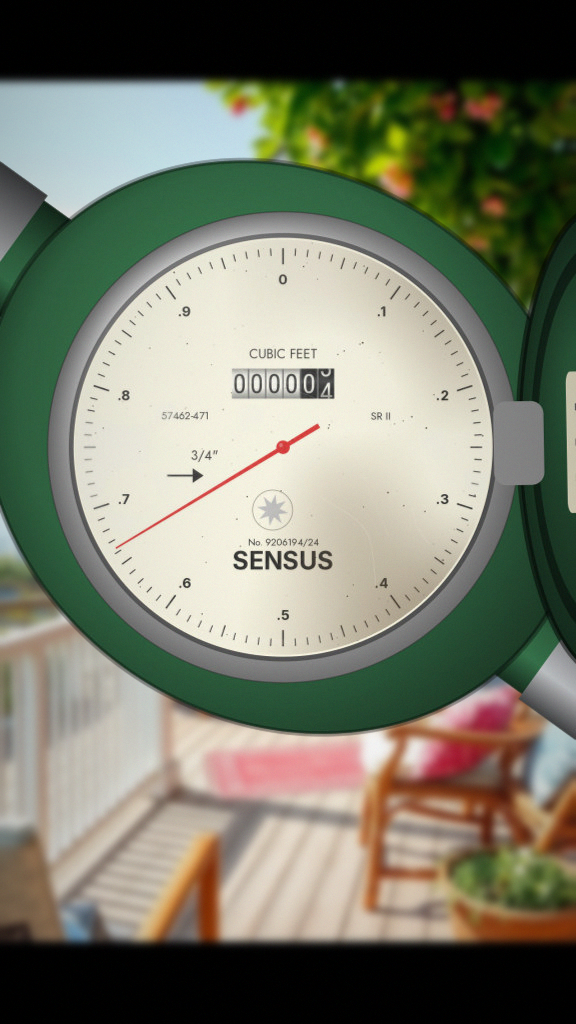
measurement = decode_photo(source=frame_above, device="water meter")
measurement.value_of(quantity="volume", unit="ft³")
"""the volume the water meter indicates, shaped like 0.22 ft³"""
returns 3.66 ft³
